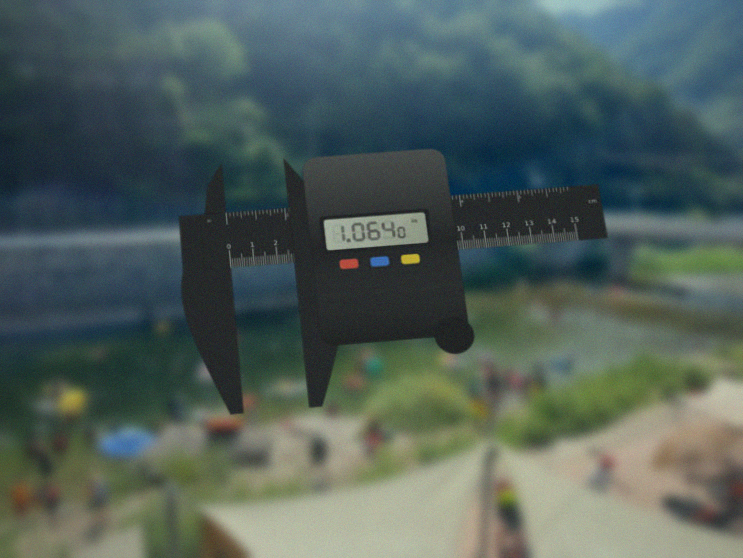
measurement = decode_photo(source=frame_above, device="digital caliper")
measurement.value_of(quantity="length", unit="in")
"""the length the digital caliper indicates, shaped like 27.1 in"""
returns 1.0640 in
